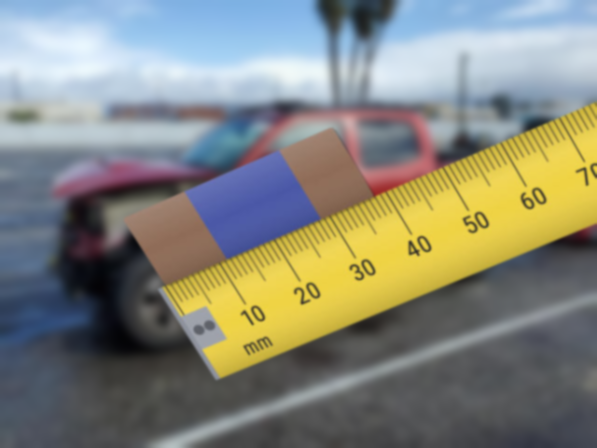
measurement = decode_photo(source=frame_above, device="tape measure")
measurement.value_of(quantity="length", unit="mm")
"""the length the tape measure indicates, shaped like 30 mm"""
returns 38 mm
